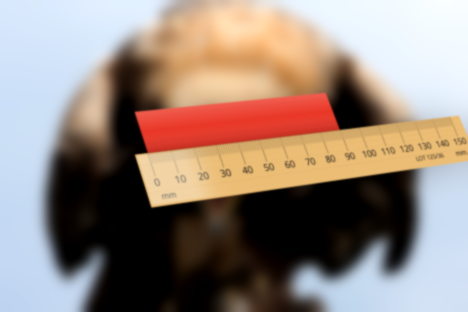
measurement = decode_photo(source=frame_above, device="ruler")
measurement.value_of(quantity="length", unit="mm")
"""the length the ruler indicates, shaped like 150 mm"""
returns 90 mm
